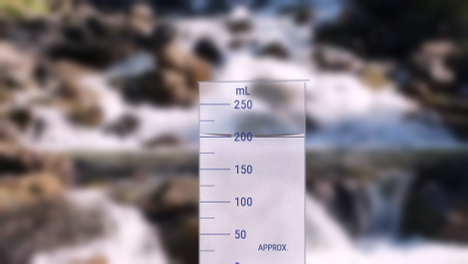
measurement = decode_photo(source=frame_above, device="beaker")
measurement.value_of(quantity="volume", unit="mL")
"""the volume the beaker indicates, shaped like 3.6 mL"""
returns 200 mL
